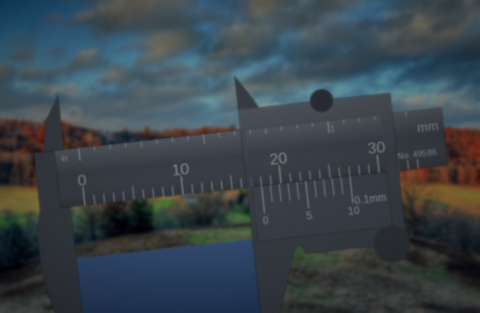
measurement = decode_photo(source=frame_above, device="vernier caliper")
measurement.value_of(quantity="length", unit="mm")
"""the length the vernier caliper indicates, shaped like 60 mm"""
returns 18.0 mm
